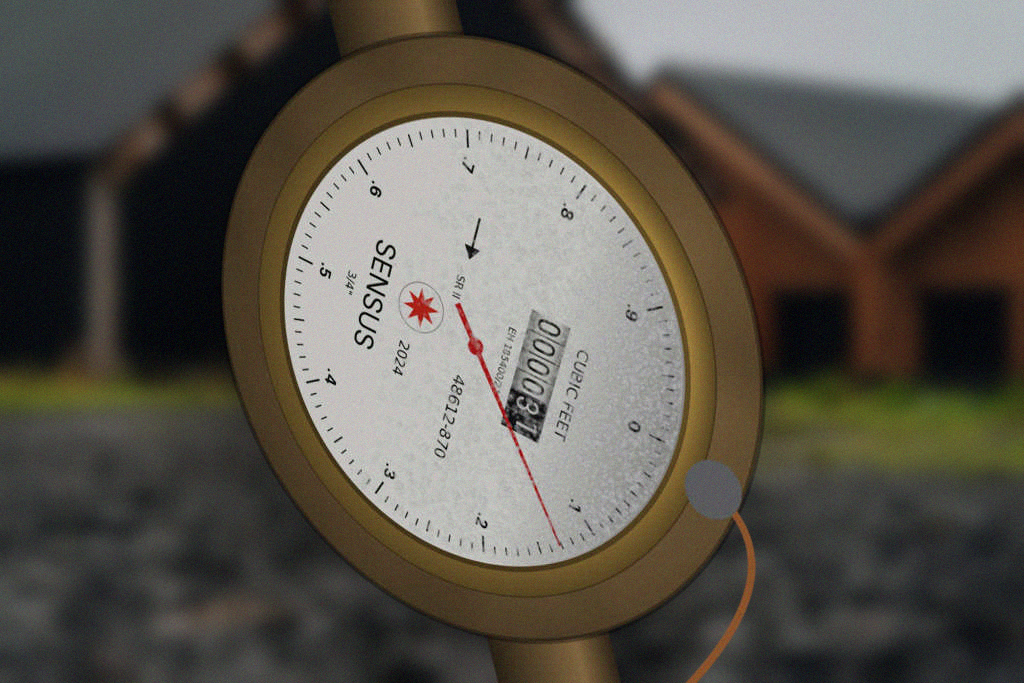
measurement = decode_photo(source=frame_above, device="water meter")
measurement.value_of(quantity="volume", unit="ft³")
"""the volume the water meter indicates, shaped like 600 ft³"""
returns 31.13 ft³
